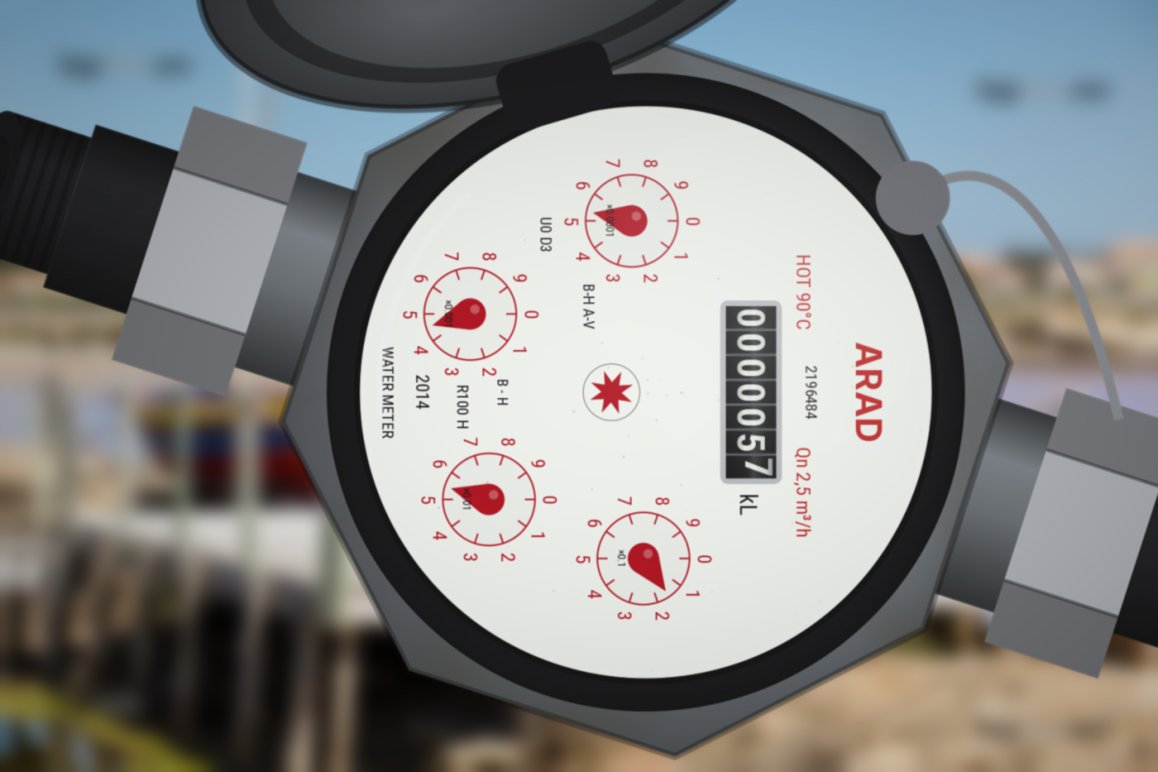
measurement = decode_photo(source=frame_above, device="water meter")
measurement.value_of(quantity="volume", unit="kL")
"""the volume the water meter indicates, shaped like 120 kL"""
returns 57.1545 kL
